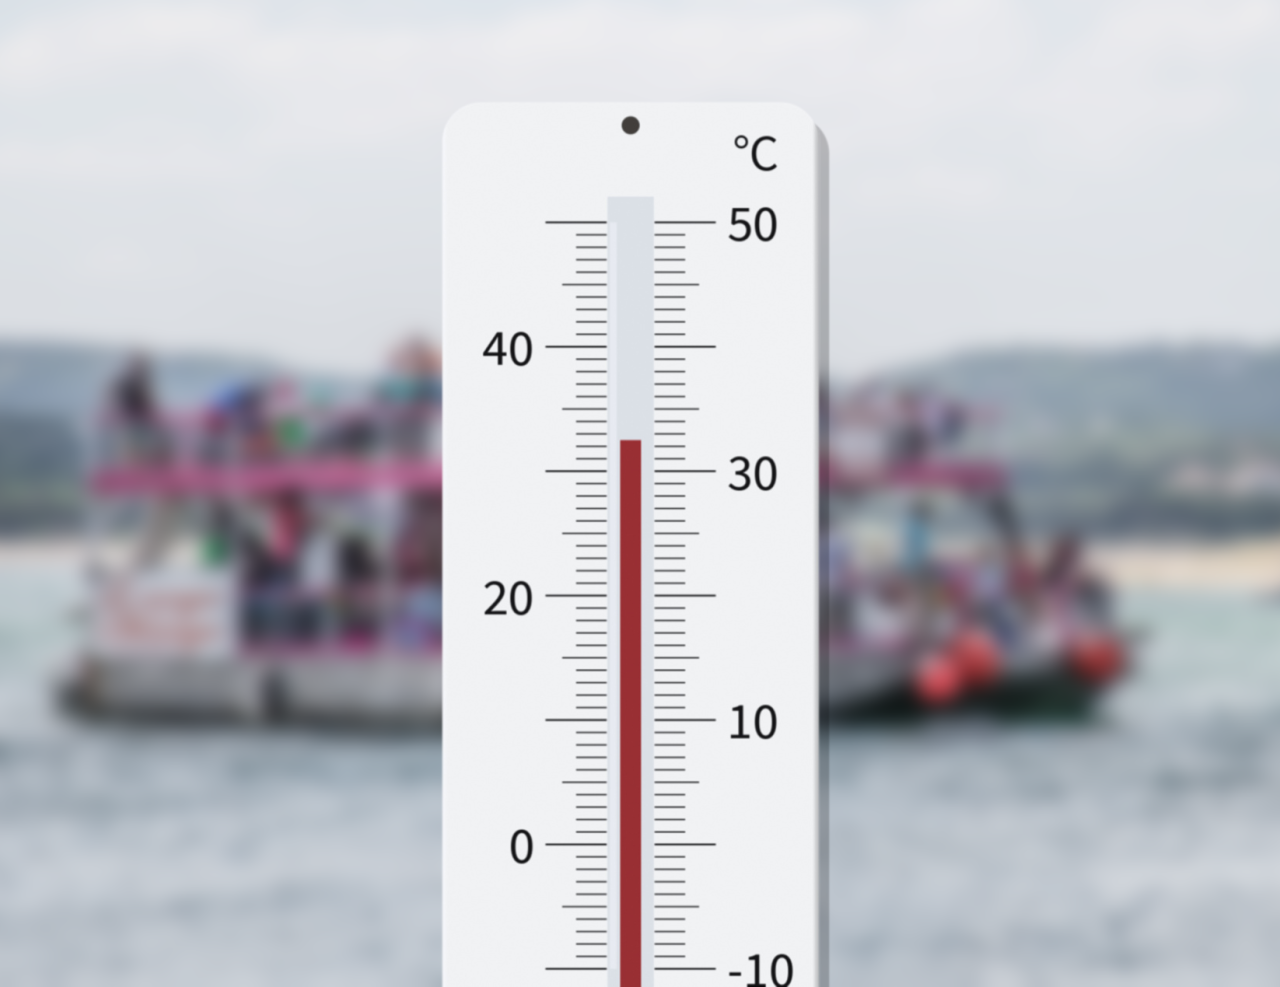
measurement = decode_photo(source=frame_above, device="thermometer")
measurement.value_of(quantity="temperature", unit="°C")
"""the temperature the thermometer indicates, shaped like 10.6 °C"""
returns 32.5 °C
